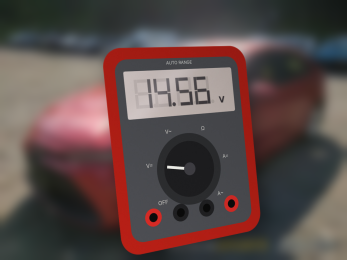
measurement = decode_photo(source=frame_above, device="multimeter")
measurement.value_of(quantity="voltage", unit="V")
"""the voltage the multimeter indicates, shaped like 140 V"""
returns 14.56 V
